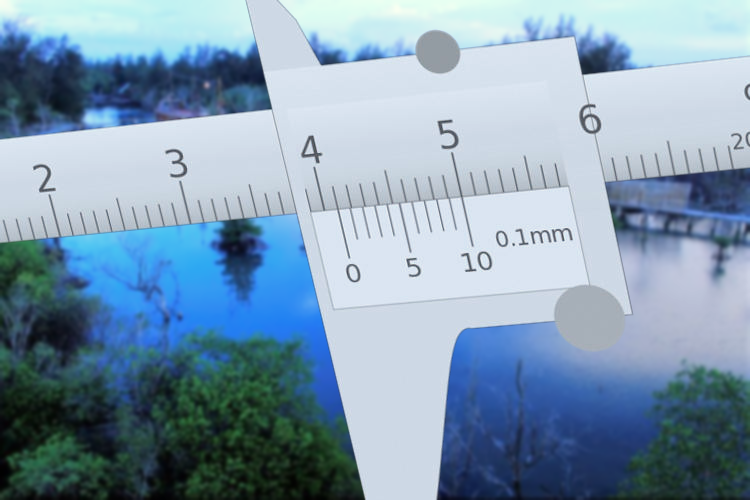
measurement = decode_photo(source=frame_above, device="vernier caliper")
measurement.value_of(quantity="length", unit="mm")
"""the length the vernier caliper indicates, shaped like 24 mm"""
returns 41.0 mm
